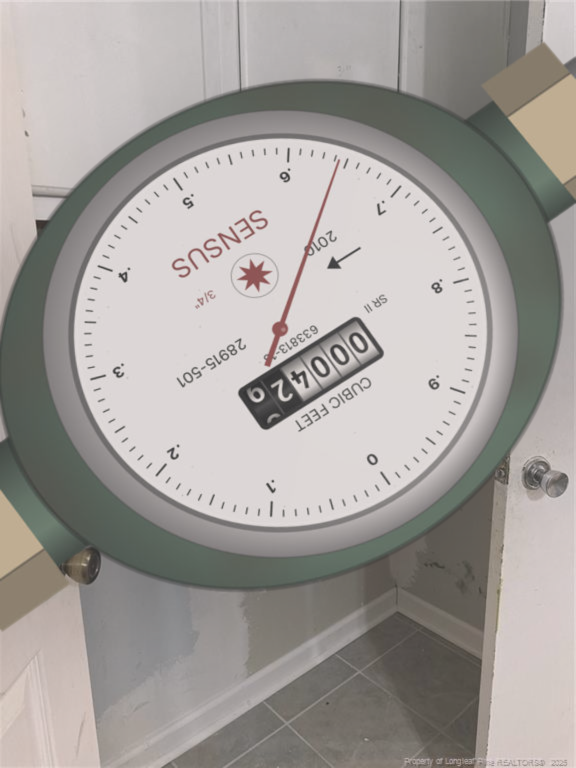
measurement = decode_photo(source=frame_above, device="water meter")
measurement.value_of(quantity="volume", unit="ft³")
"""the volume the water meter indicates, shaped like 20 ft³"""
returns 428.64 ft³
